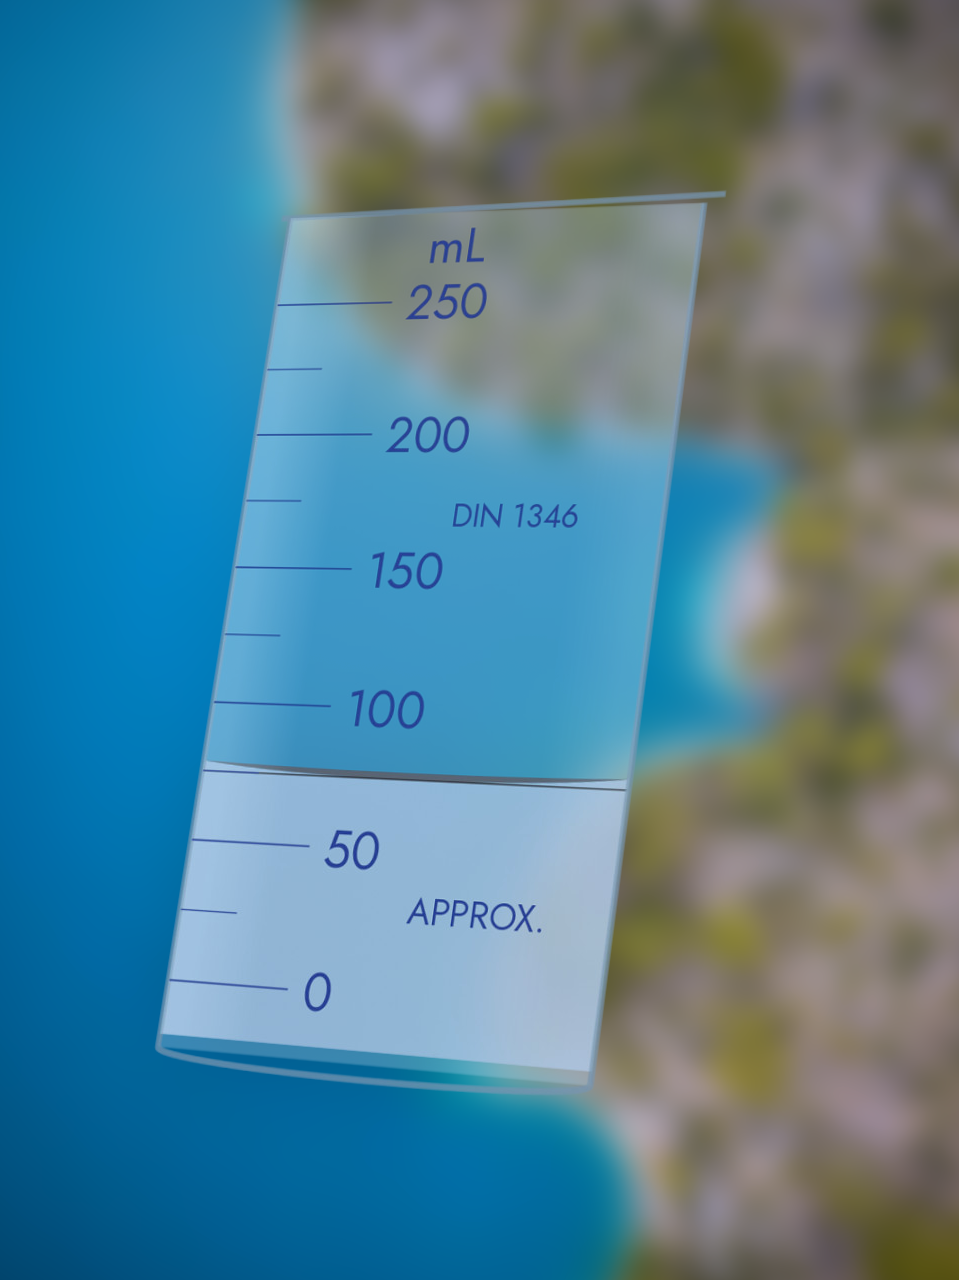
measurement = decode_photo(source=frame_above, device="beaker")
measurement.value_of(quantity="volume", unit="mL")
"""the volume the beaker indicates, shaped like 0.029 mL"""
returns 75 mL
